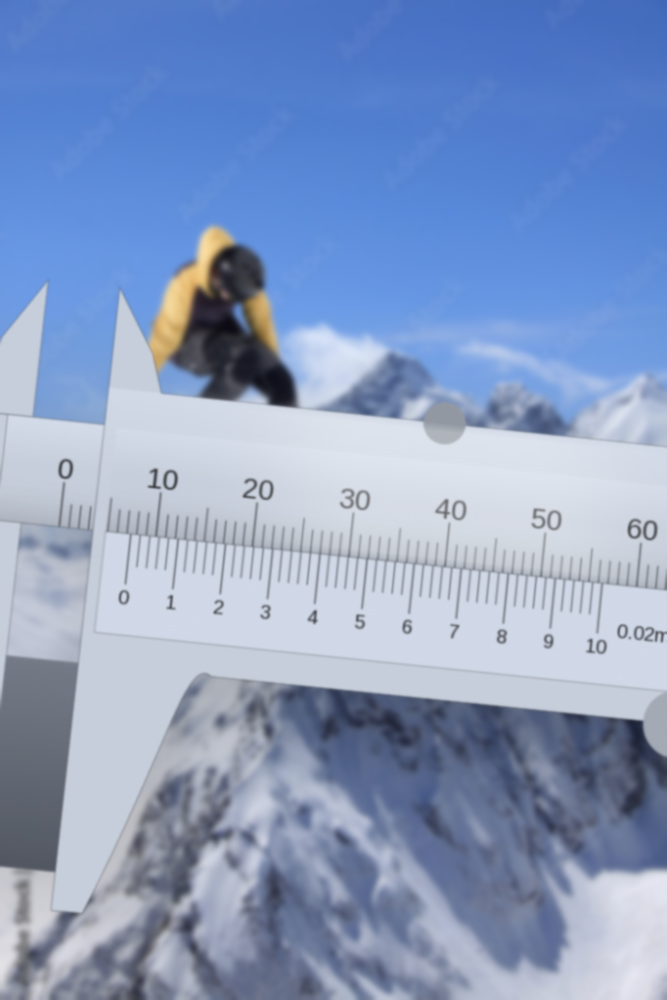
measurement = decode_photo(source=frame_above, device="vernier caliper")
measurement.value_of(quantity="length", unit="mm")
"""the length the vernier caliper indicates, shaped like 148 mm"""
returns 7.4 mm
